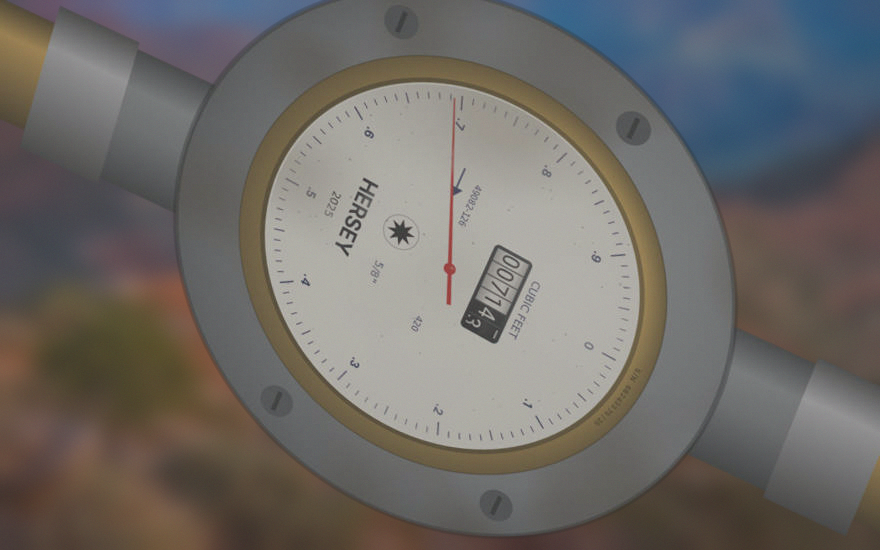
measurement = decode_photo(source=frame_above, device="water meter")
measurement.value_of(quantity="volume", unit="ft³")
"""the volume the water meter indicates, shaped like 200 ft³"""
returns 7142.69 ft³
